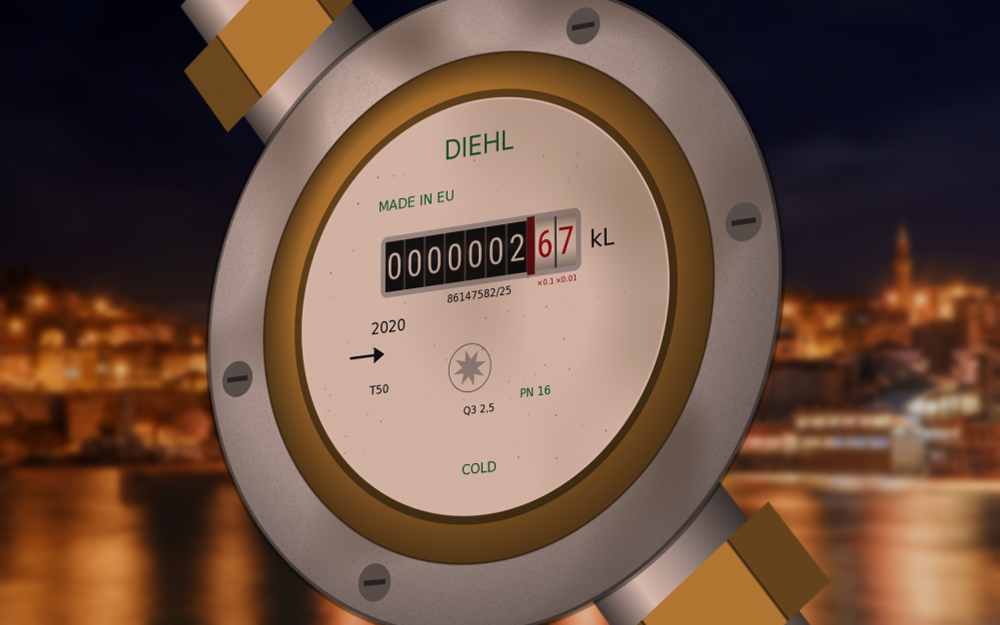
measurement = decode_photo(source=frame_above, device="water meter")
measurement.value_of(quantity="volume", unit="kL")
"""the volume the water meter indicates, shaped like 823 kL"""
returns 2.67 kL
